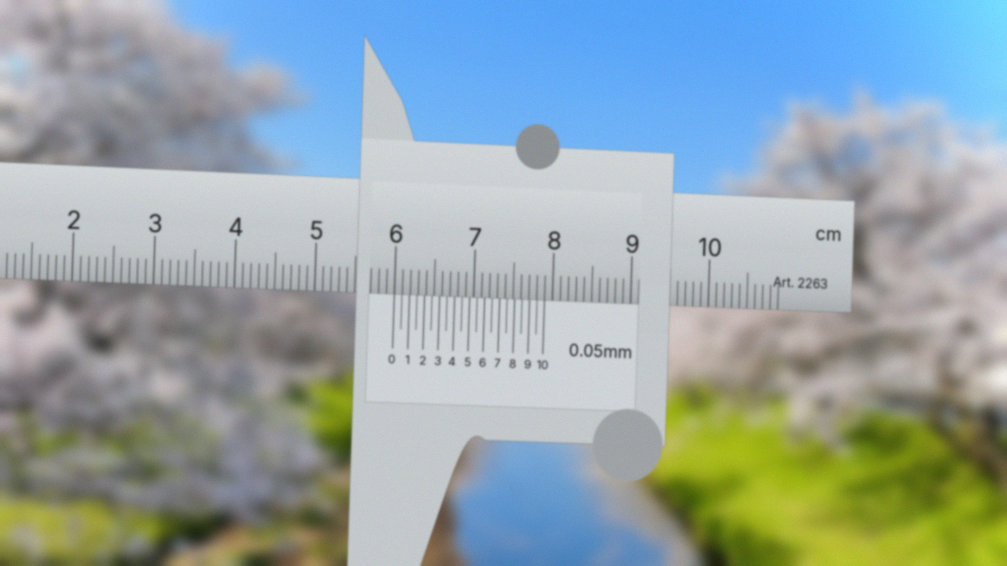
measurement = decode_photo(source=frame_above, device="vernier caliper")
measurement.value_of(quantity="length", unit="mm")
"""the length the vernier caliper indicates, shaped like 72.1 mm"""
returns 60.0 mm
